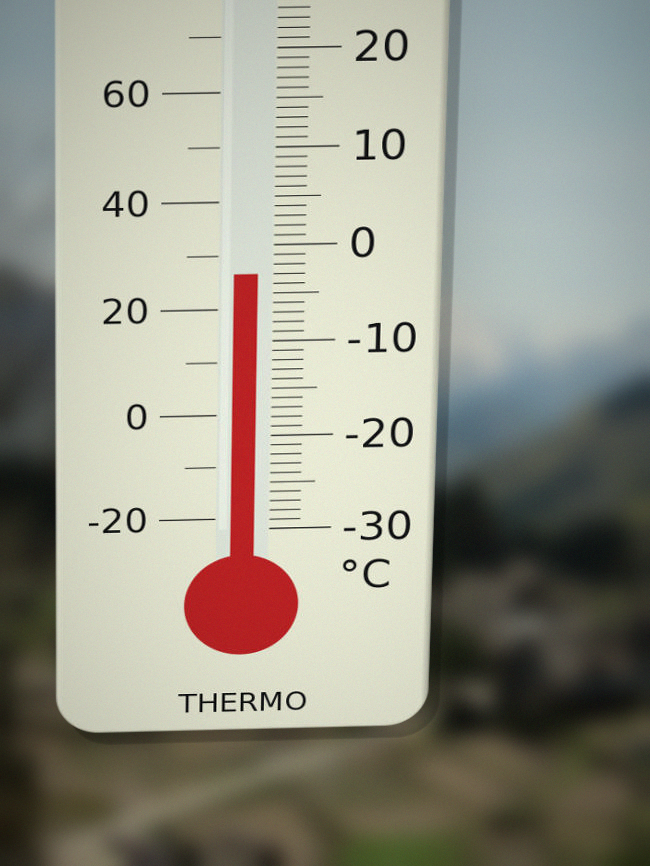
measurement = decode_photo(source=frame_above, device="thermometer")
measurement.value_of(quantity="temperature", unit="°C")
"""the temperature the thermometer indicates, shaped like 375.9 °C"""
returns -3 °C
